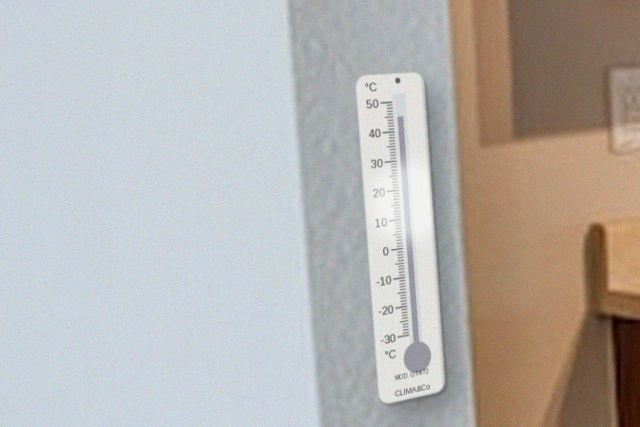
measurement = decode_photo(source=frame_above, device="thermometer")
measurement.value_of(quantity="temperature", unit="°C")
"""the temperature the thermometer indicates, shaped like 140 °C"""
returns 45 °C
